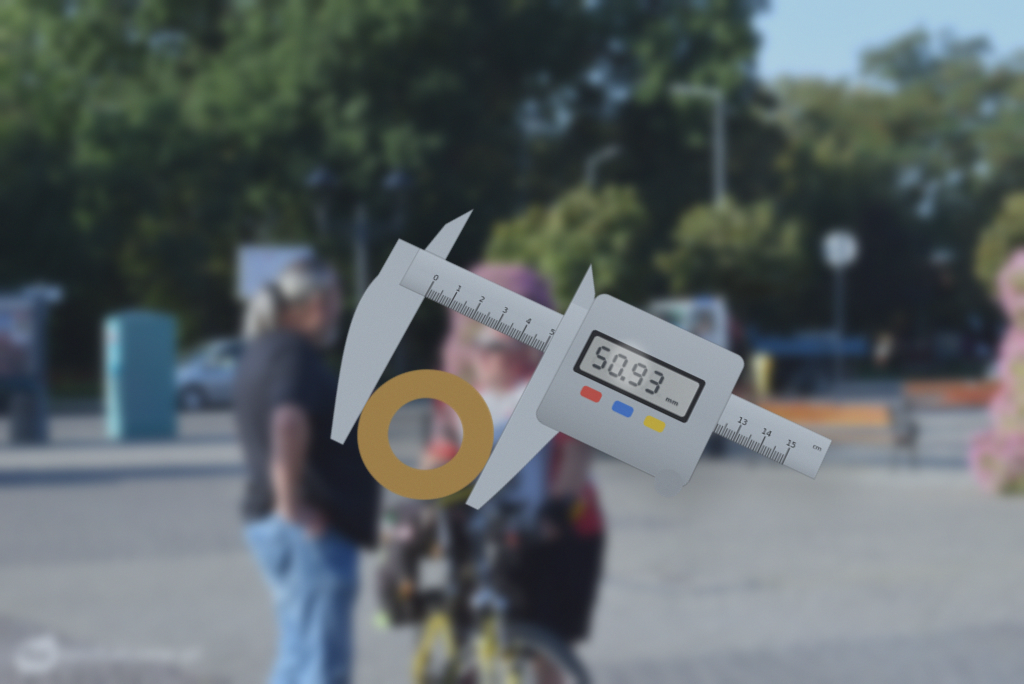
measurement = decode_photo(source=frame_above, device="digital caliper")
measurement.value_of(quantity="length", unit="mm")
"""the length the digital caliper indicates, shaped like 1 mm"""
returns 50.93 mm
